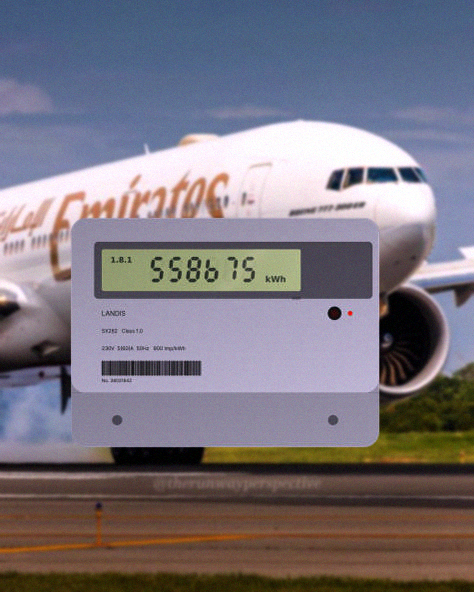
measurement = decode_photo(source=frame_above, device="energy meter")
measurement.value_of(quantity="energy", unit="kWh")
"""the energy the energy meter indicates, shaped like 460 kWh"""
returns 558675 kWh
